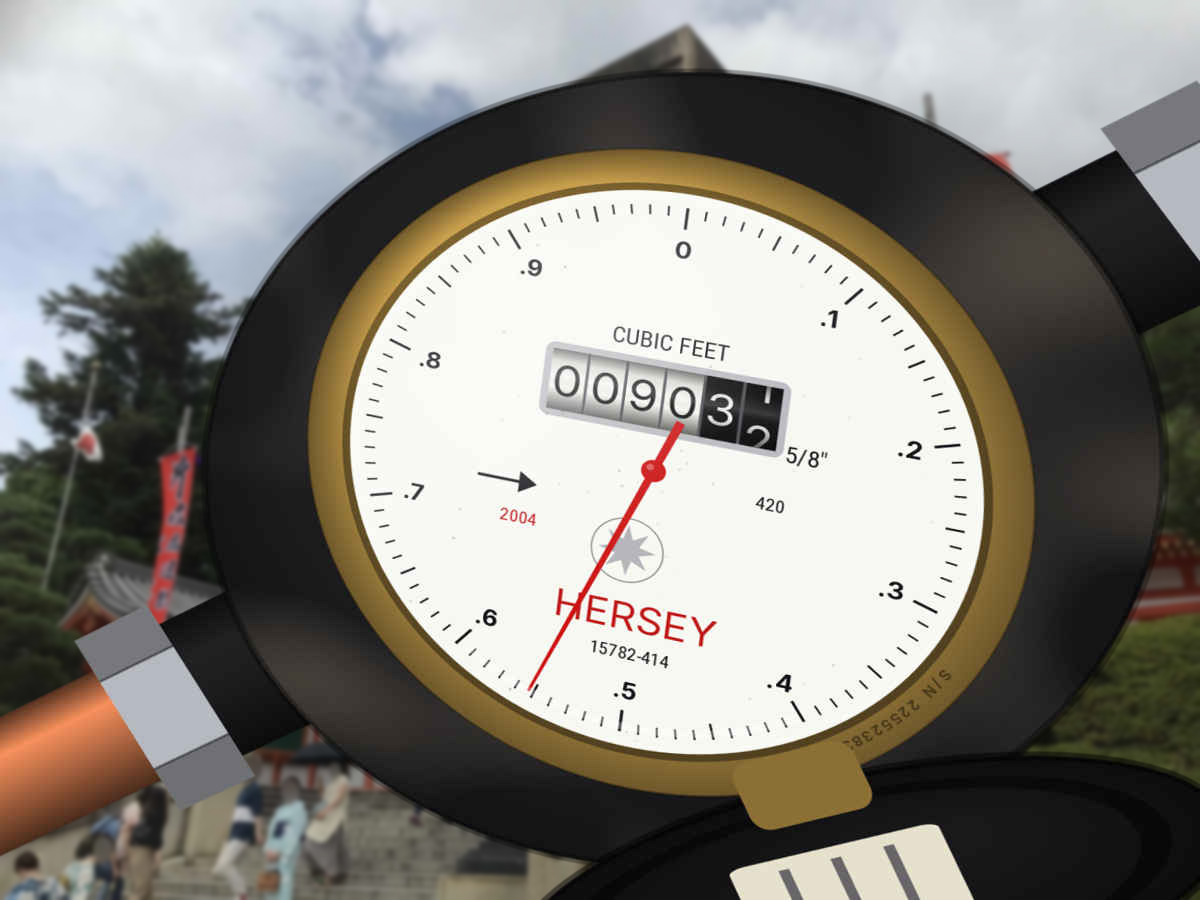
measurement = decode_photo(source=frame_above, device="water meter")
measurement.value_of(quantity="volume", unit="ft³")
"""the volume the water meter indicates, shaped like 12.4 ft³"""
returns 9031.55 ft³
